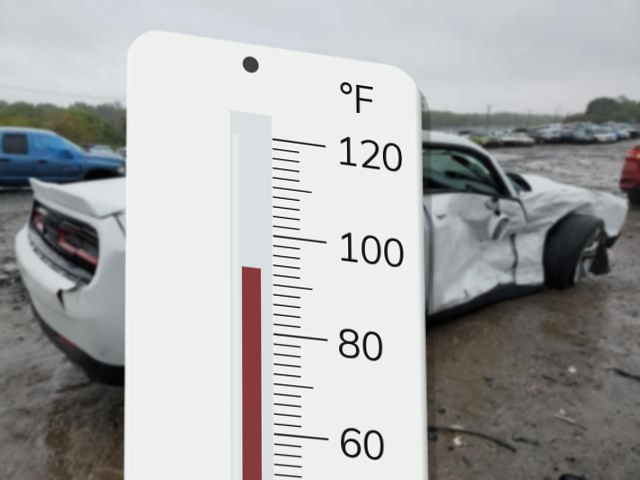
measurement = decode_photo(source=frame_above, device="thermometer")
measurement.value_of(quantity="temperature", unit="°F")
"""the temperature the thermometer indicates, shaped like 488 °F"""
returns 93 °F
